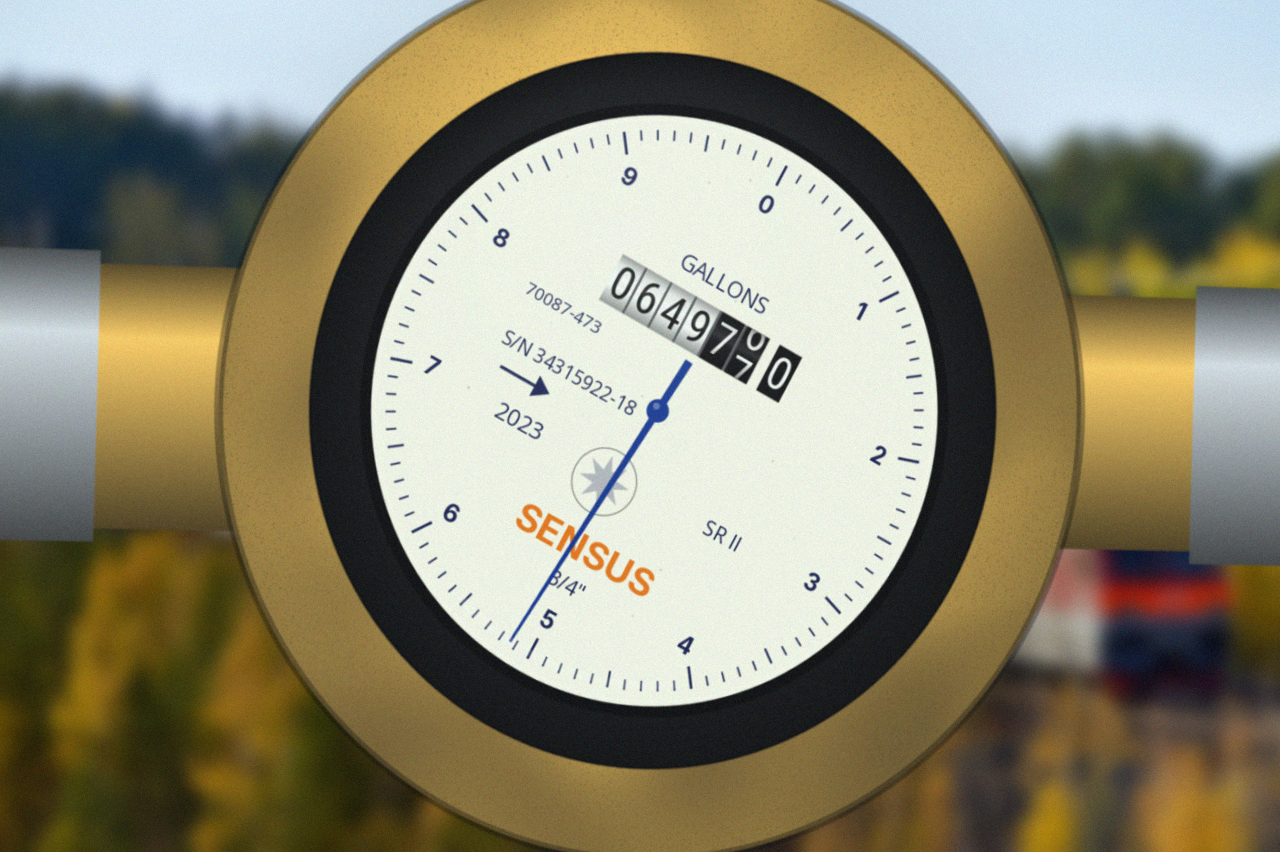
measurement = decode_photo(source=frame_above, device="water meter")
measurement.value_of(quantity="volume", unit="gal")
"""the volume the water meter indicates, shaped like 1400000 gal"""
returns 649765.1 gal
